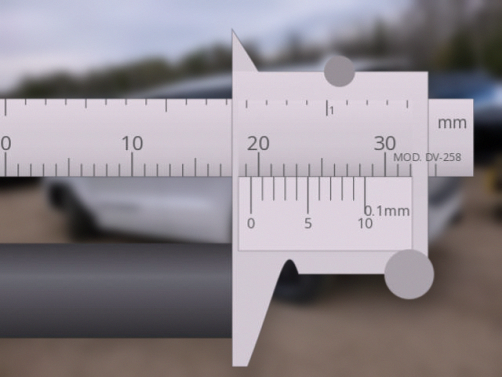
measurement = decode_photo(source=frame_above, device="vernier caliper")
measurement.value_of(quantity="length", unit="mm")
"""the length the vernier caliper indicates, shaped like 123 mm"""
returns 19.4 mm
